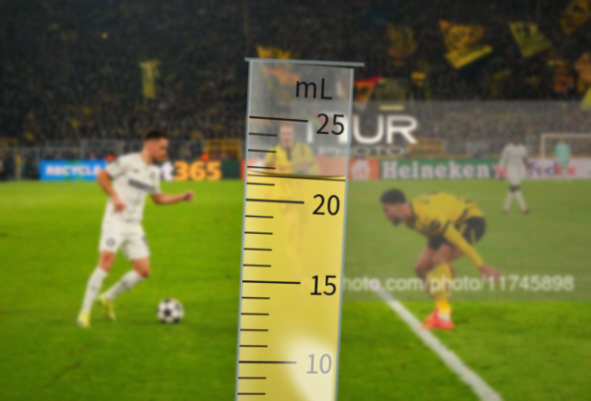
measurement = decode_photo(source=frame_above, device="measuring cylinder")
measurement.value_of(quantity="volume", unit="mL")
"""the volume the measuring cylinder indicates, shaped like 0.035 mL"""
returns 21.5 mL
